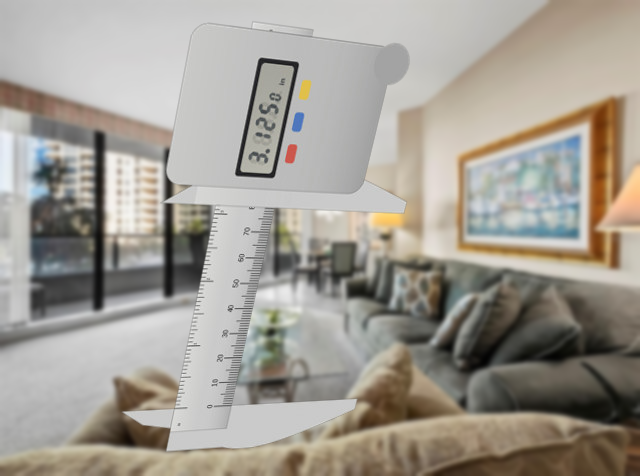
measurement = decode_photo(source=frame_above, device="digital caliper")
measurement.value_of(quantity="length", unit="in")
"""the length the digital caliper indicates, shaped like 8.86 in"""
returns 3.1250 in
